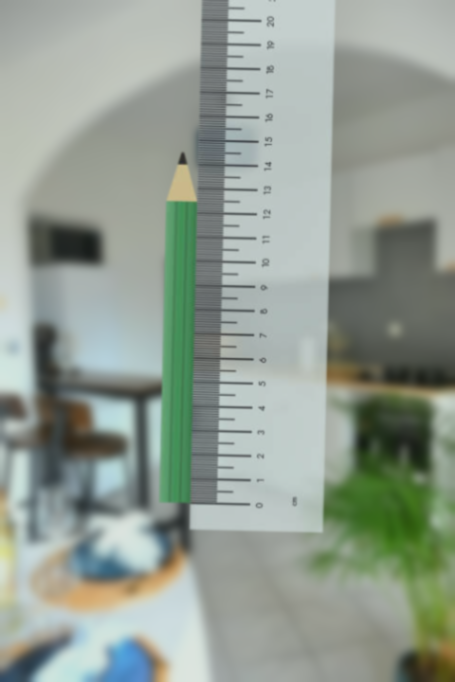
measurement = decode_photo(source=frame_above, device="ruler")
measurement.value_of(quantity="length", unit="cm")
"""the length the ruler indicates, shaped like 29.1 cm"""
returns 14.5 cm
